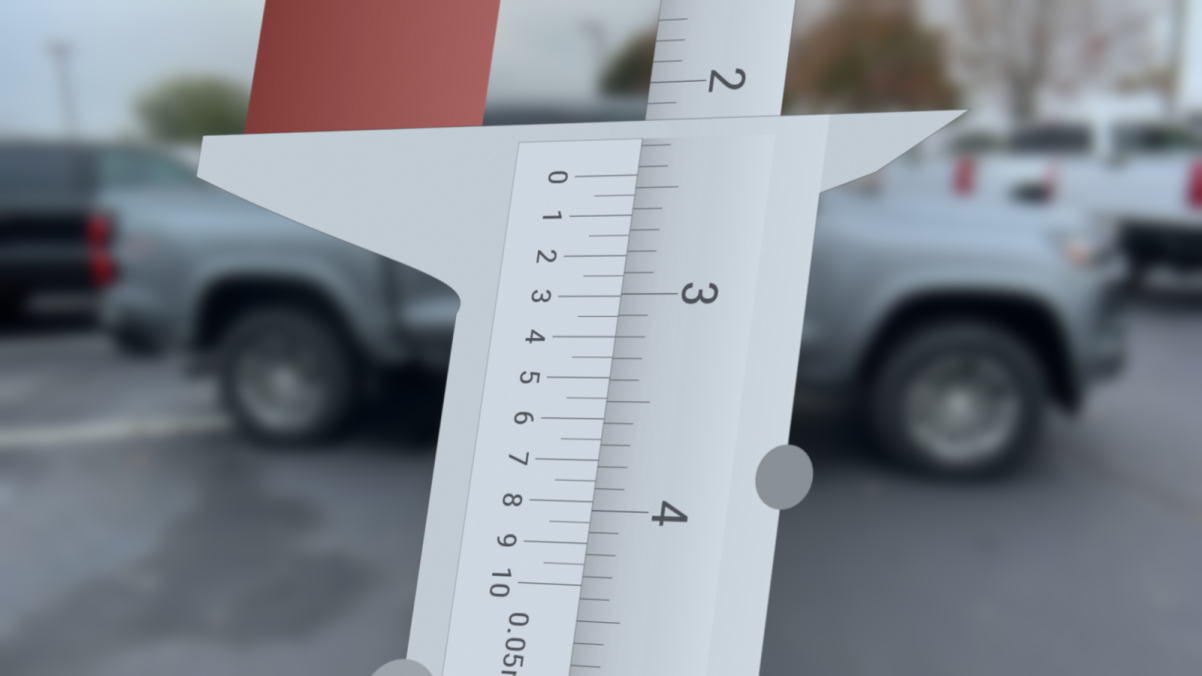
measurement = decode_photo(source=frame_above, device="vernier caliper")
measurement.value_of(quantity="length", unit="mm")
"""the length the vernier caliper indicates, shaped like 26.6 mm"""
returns 24.4 mm
